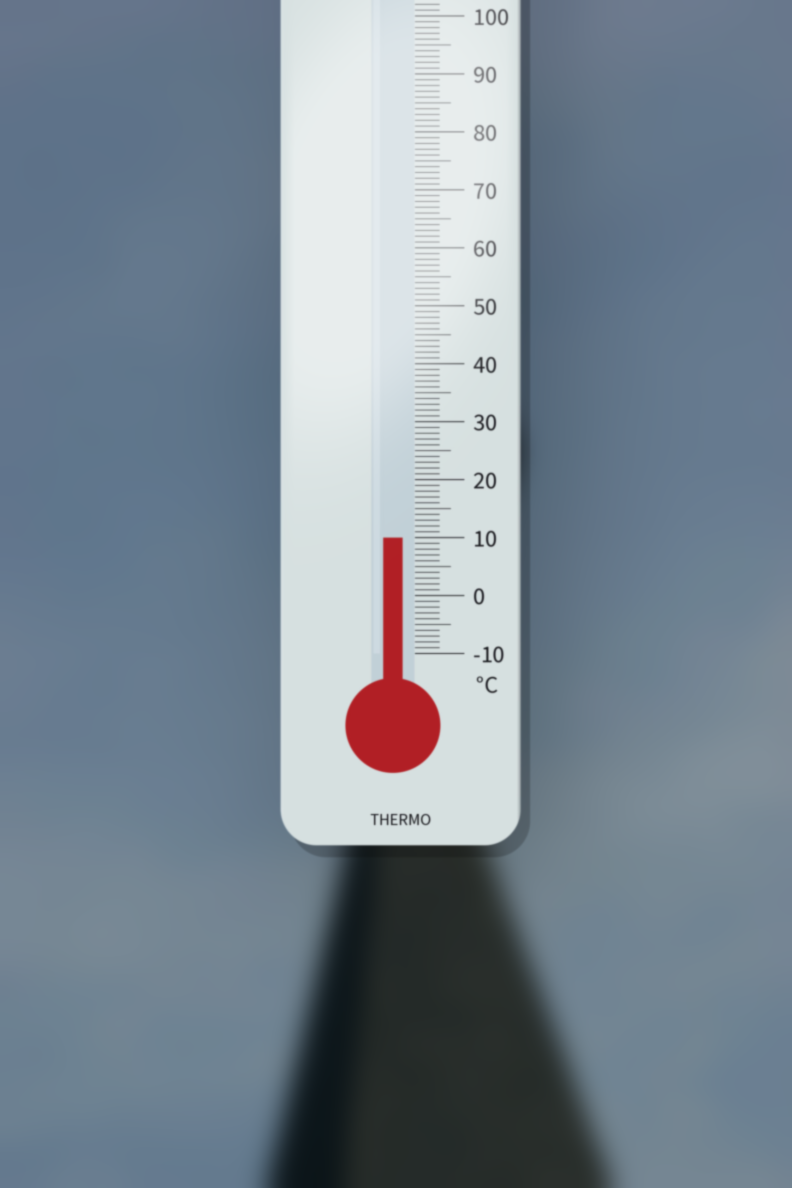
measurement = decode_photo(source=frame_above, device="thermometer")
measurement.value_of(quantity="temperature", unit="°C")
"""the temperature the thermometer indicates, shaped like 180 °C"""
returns 10 °C
